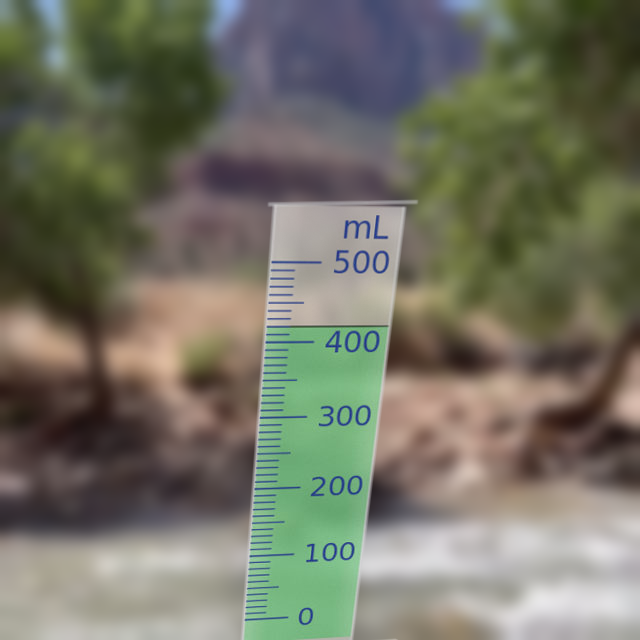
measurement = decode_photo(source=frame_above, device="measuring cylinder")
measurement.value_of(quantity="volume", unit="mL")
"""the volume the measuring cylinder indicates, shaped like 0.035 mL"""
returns 420 mL
